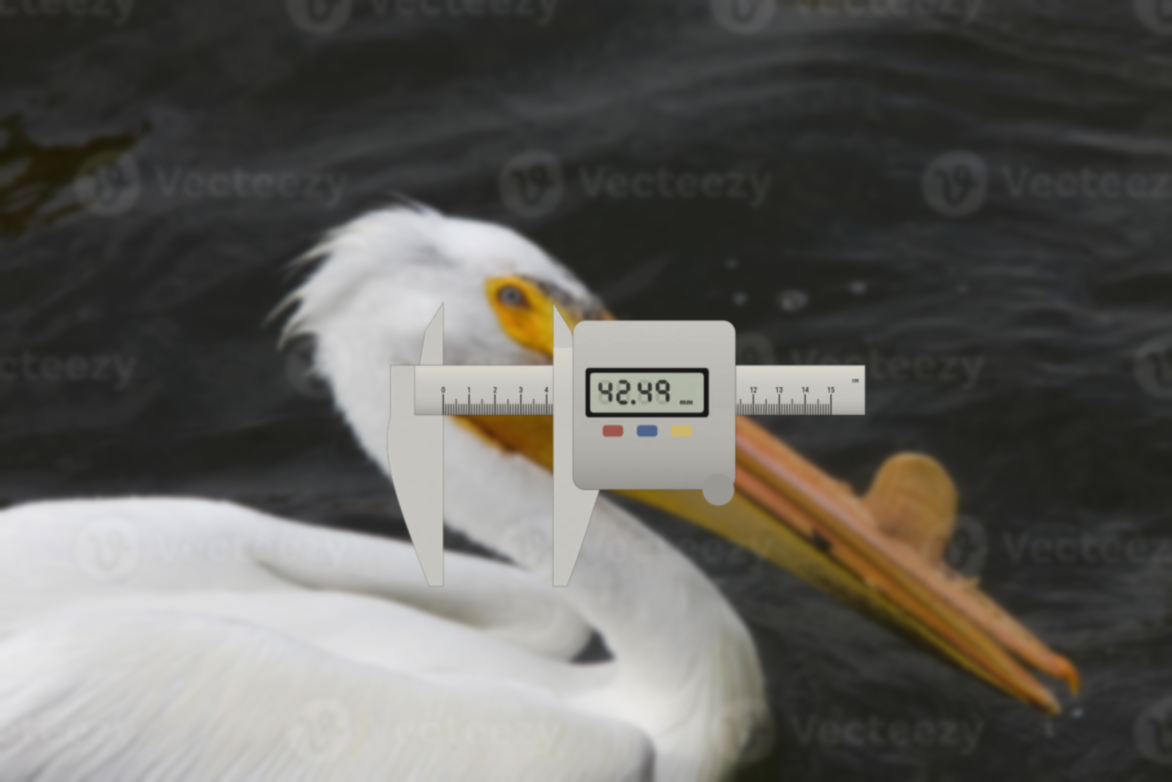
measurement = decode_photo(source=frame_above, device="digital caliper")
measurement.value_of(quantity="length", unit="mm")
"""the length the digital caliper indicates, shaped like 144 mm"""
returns 42.49 mm
